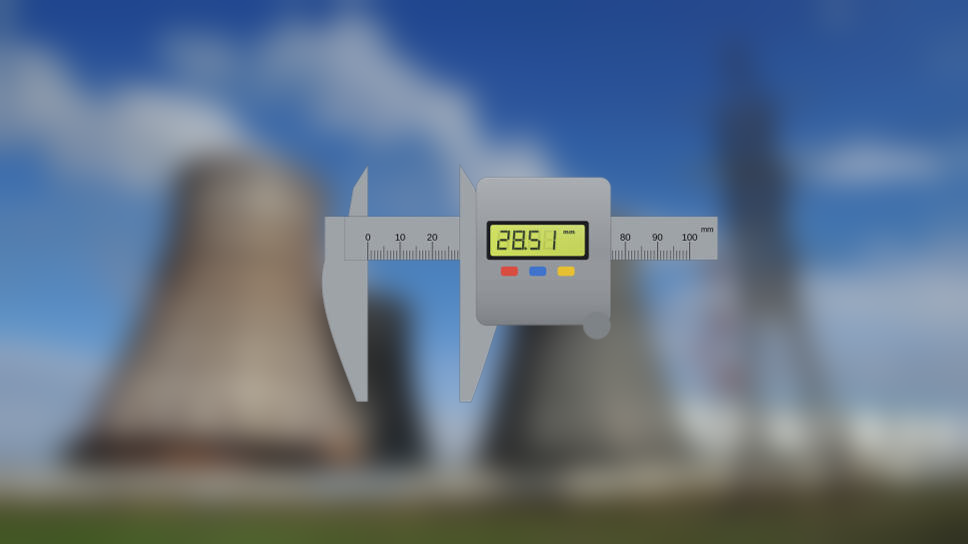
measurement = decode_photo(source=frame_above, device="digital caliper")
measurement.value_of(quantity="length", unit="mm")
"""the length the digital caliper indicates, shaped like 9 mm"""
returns 28.51 mm
